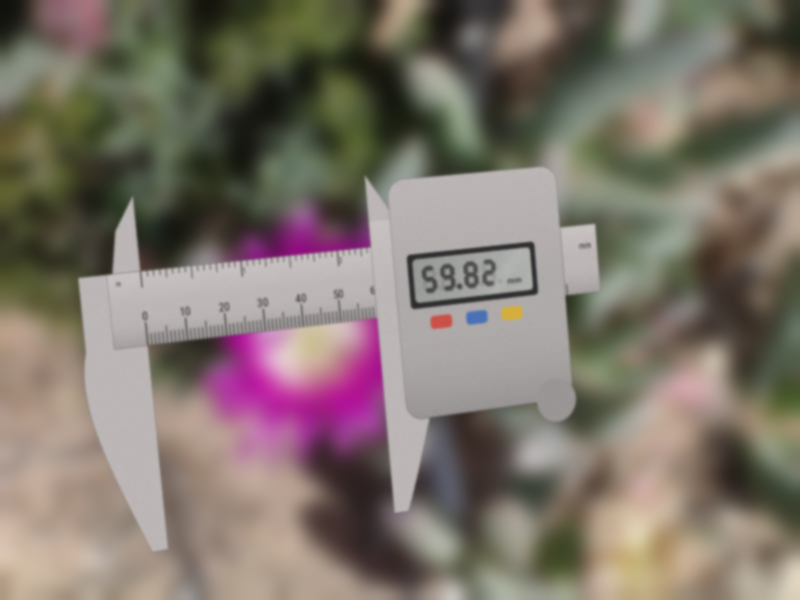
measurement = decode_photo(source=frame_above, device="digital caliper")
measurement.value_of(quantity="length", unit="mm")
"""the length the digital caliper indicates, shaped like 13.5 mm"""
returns 59.82 mm
